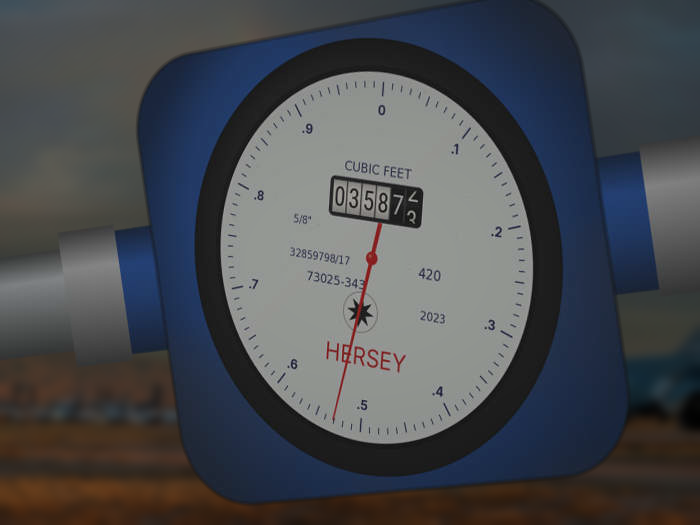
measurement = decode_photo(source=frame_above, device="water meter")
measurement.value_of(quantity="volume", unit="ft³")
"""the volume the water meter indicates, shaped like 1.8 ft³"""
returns 35872.53 ft³
